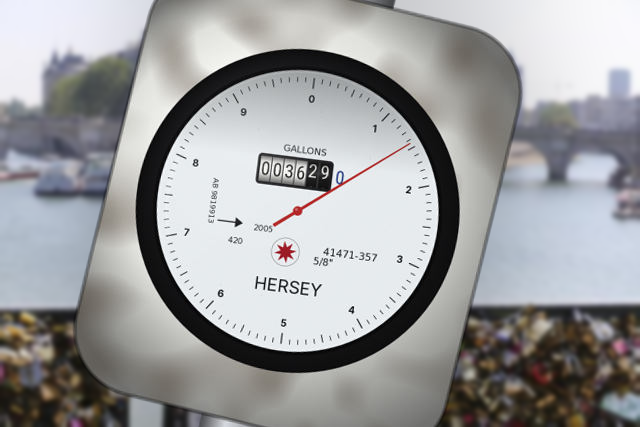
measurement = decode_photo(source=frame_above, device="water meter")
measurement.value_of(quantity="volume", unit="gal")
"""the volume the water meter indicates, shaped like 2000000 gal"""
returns 36291.4 gal
